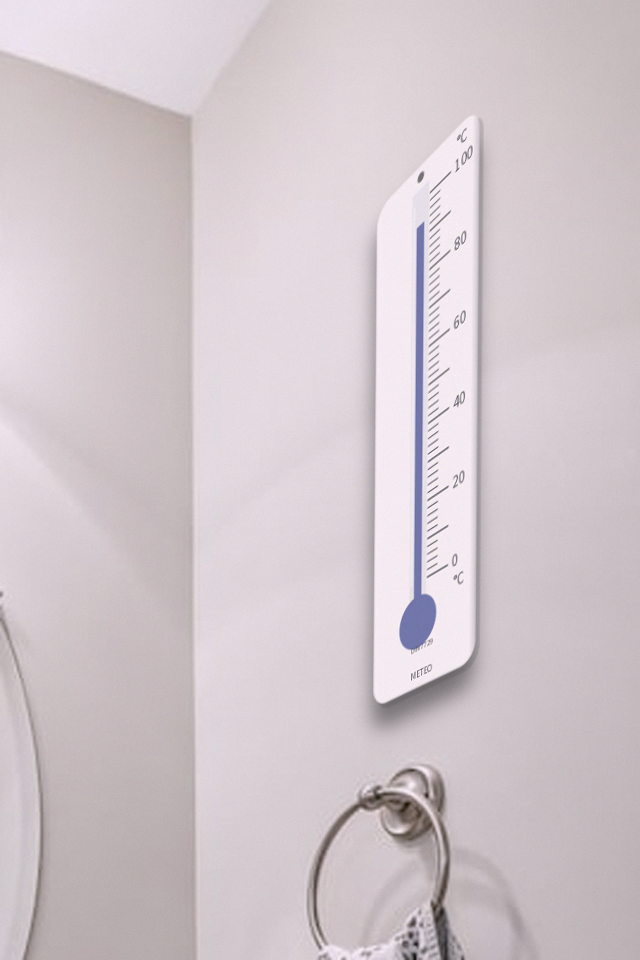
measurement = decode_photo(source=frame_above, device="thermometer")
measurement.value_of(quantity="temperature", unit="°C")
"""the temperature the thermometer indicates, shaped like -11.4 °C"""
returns 94 °C
